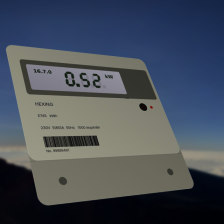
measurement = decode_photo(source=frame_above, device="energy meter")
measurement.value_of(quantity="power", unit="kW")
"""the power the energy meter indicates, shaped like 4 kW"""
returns 0.52 kW
